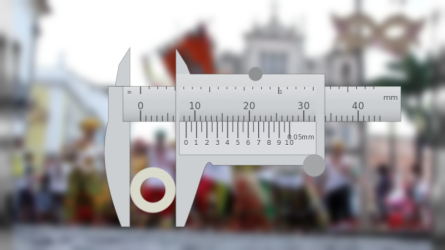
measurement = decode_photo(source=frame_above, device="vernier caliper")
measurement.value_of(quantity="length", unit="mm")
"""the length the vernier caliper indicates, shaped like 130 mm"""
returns 8.4 mm
